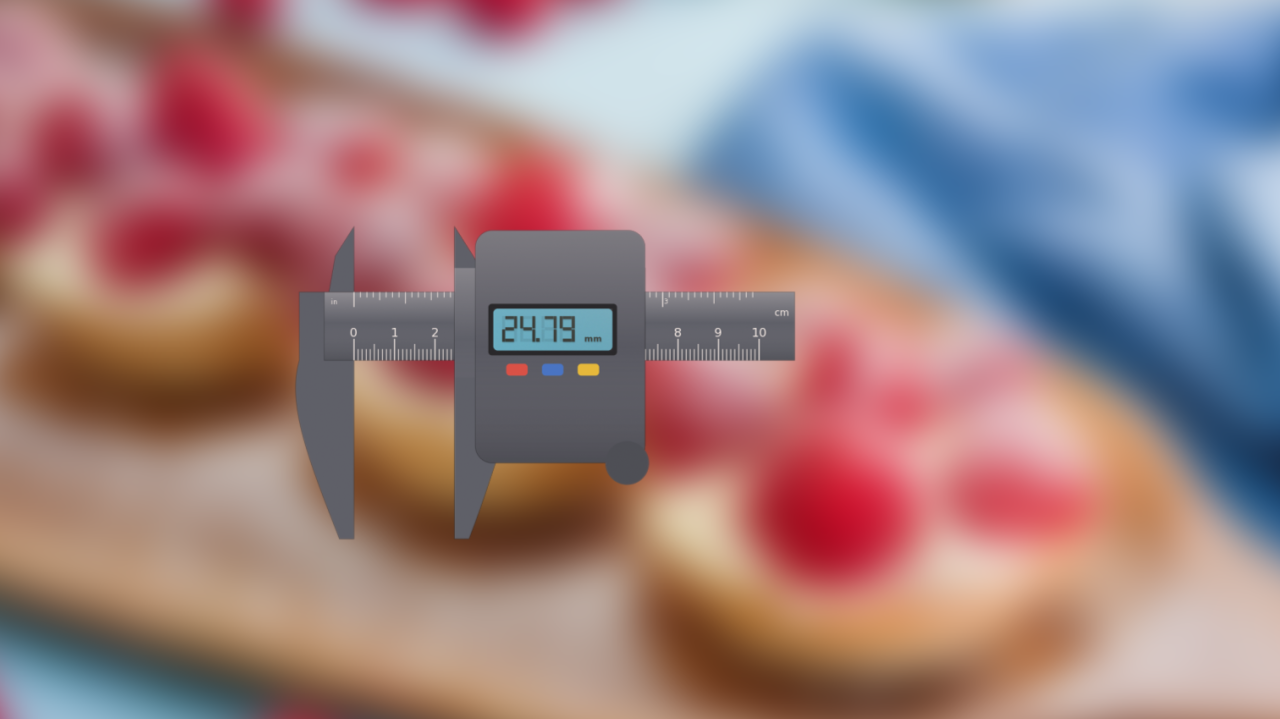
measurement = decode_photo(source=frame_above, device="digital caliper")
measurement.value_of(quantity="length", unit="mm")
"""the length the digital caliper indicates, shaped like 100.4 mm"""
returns 24.79 mm
